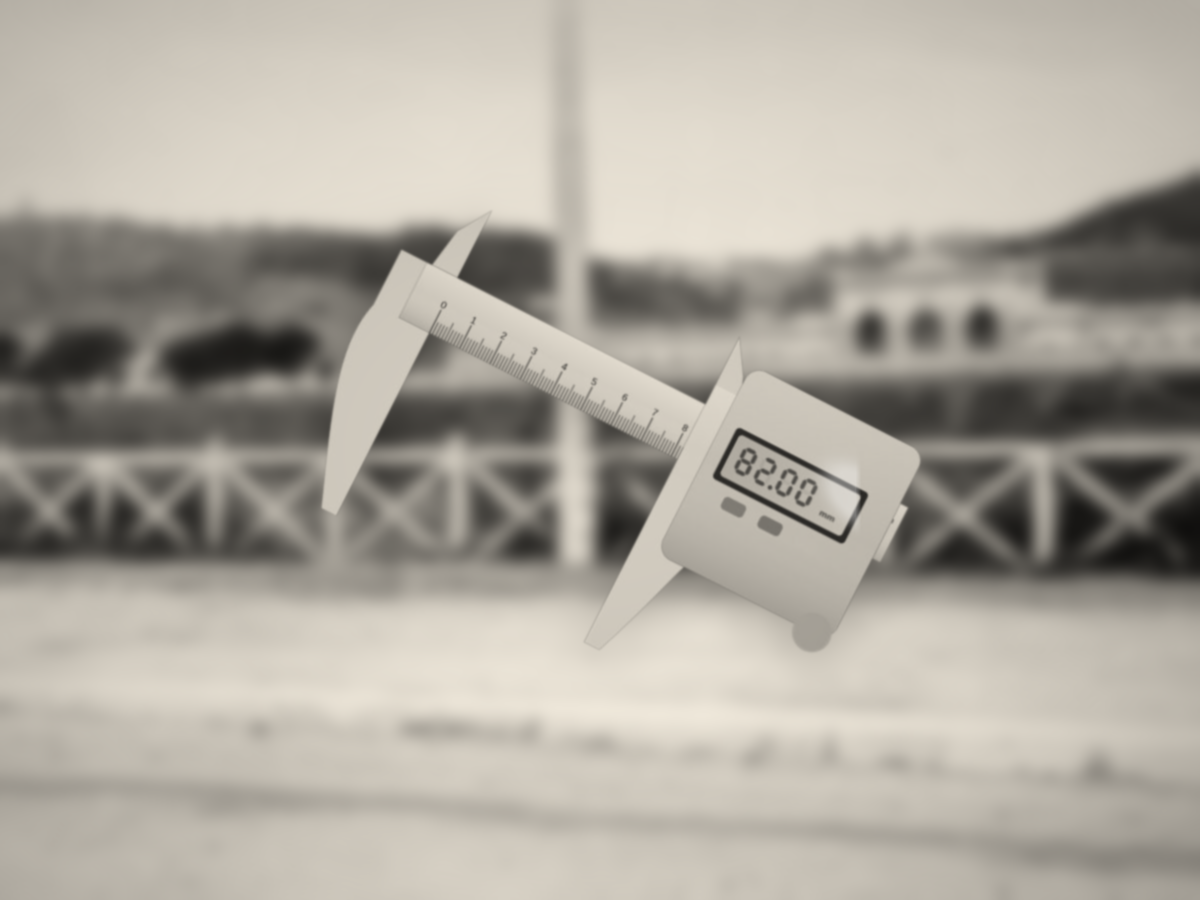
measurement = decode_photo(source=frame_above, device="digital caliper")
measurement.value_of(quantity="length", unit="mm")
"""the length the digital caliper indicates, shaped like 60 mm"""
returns 82.00 mm
